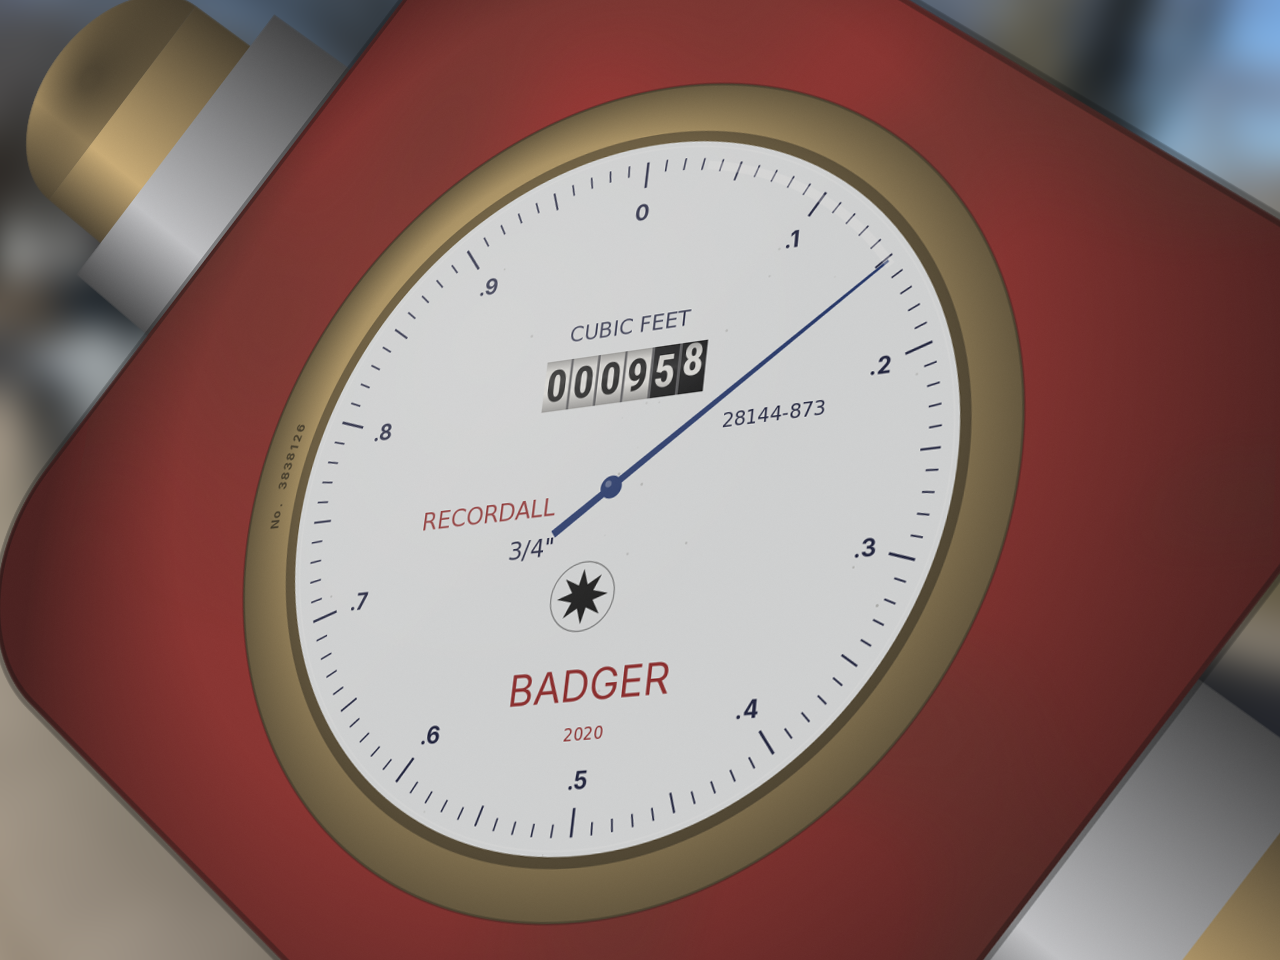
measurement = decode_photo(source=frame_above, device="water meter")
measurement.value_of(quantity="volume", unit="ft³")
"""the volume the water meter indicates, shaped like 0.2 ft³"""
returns 958.15 ft³
